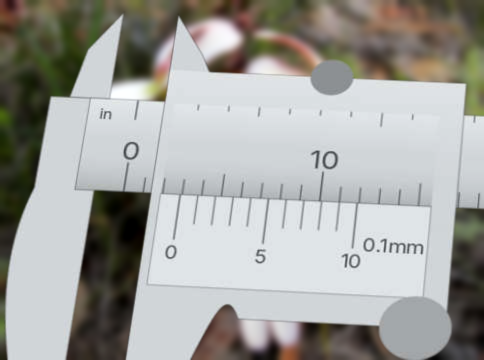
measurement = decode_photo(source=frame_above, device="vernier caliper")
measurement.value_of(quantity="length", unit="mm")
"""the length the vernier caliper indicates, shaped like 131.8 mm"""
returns 2.9 mm
